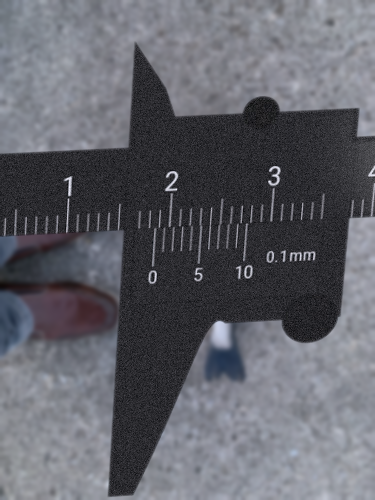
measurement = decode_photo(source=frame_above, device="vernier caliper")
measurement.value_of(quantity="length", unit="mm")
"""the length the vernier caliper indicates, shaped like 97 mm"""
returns 18.6 mm
